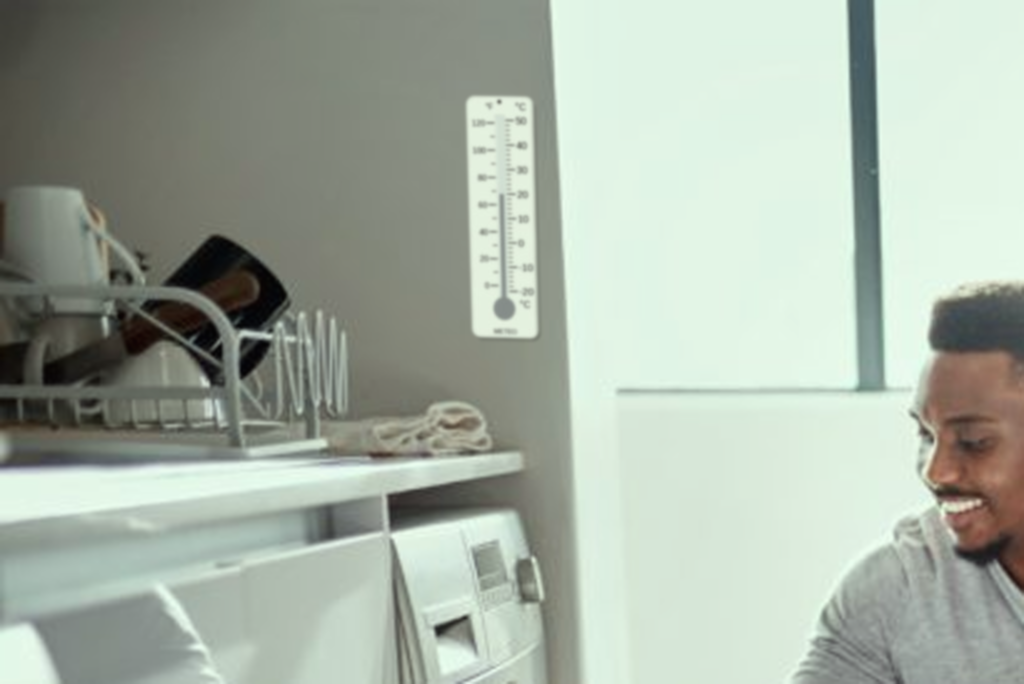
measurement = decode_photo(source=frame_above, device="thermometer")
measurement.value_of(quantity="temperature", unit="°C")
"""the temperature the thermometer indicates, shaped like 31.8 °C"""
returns 20 °C
